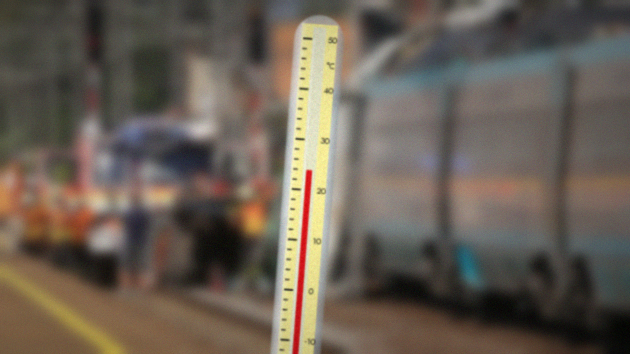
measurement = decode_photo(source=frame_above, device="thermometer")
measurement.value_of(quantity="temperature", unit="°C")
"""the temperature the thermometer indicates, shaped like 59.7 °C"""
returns 24 °C
